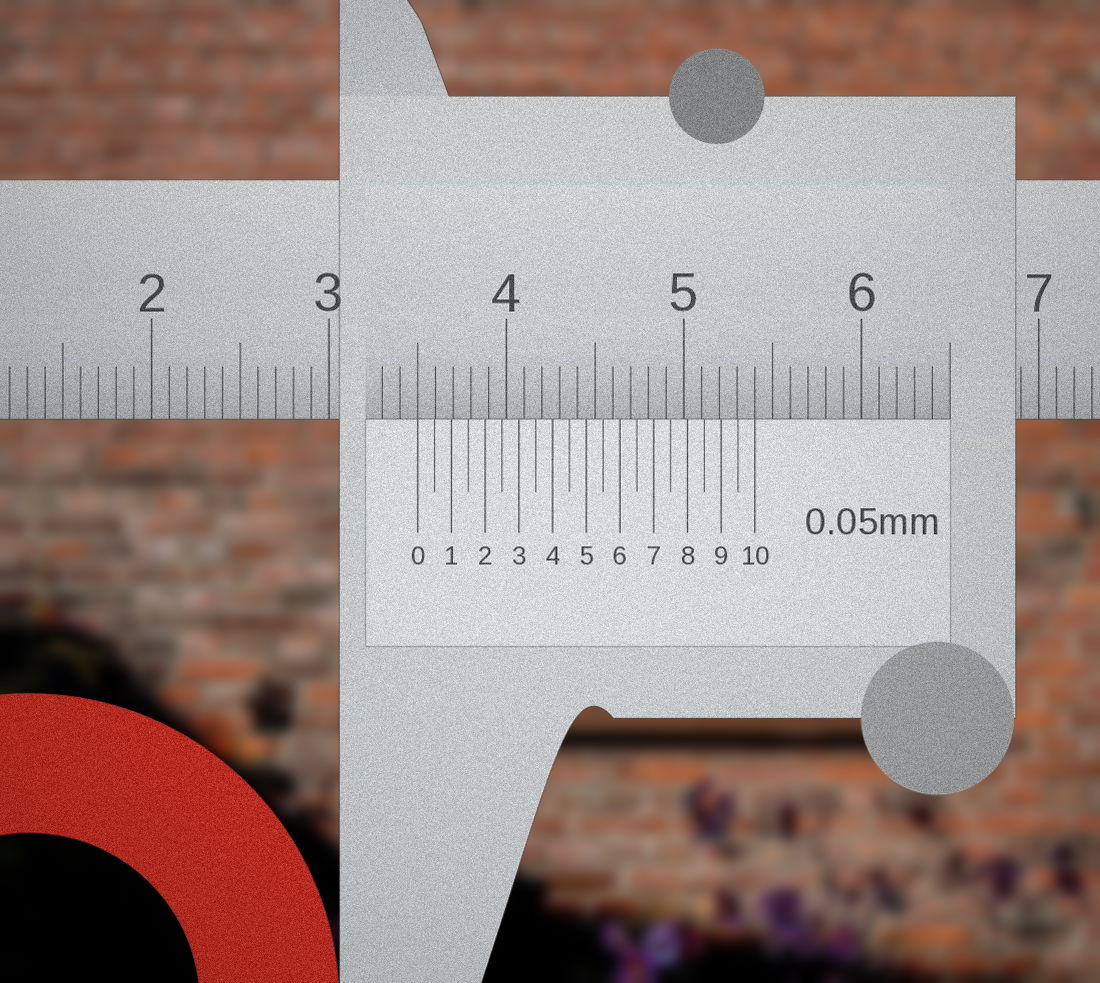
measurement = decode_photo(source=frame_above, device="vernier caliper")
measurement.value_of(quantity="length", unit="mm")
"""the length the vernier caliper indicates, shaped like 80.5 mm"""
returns 35.0 mm
